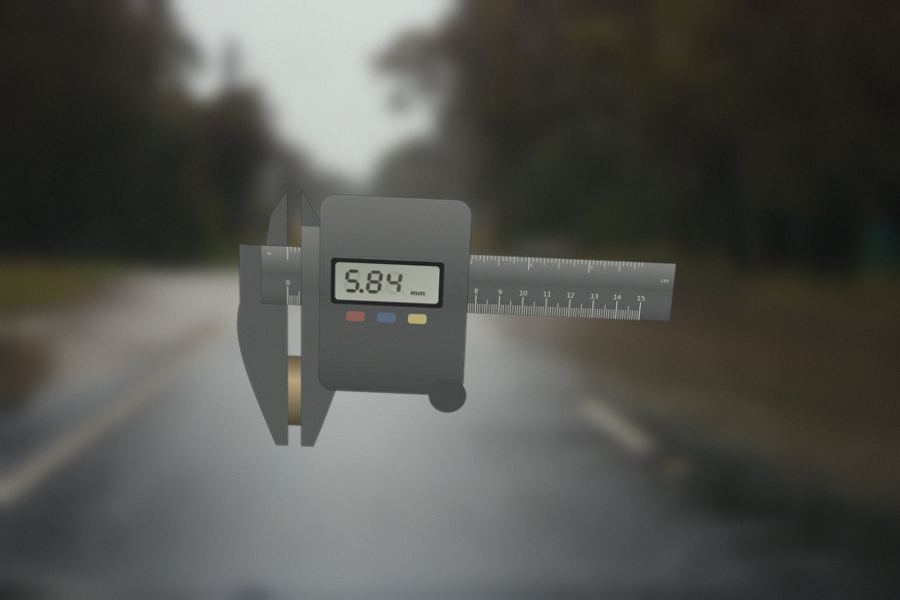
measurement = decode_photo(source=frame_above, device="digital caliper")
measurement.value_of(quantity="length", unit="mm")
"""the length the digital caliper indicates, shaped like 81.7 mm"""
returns 5.84 mm
